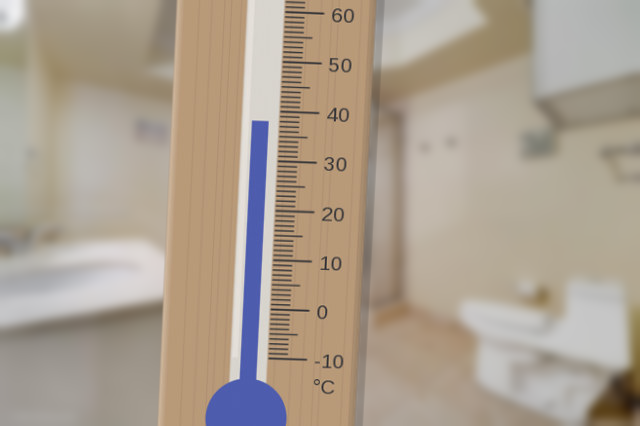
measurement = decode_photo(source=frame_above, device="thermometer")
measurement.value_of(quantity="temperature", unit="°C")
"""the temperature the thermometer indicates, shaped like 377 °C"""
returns 38 °C
